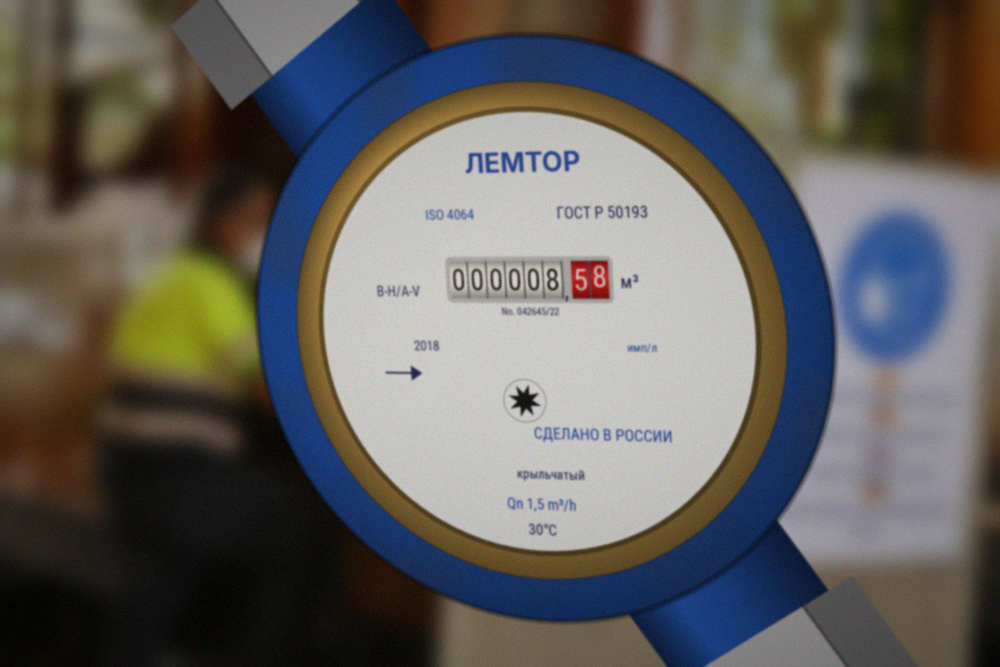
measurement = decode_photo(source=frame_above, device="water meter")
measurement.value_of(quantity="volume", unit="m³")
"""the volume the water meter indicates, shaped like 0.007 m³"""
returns 8.58 m³
